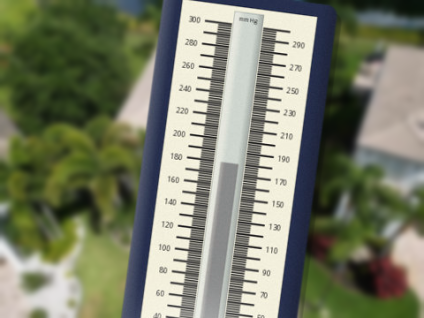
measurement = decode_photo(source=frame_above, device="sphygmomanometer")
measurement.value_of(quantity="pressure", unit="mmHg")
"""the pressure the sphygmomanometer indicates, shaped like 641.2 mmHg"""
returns 180 mmHg
